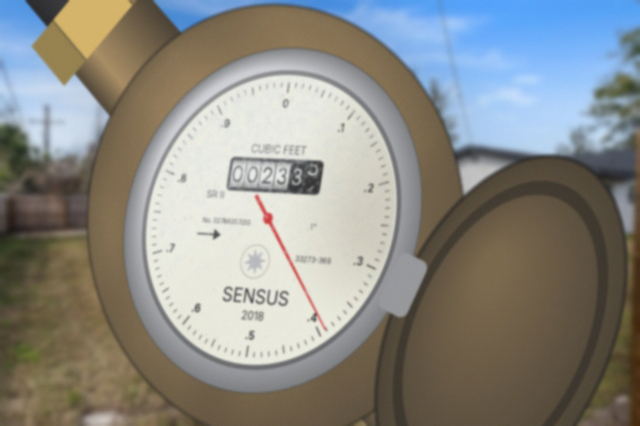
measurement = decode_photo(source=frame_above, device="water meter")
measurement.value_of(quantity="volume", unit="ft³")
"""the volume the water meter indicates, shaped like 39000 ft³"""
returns 2335.39 ft³
